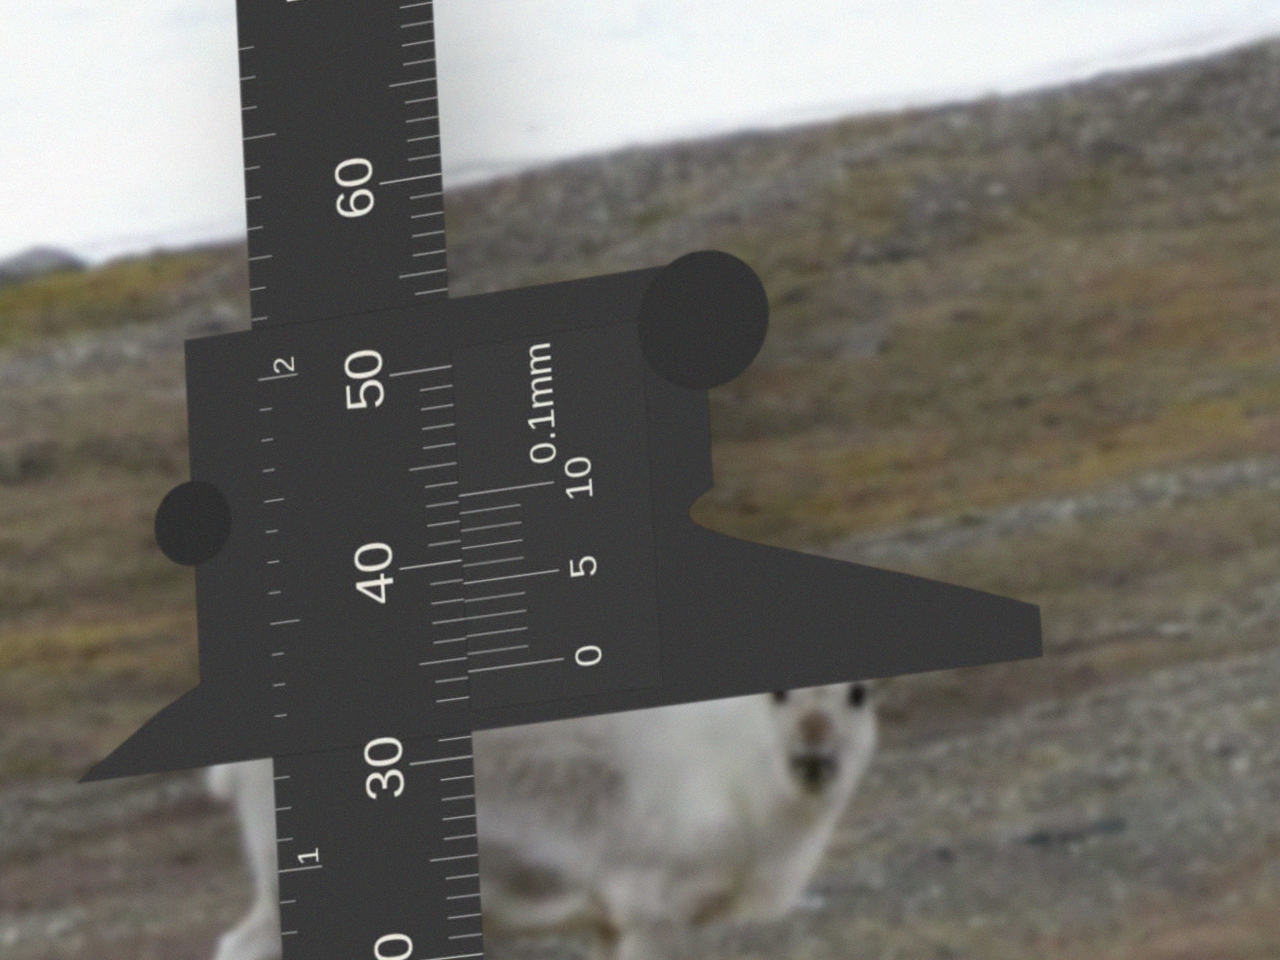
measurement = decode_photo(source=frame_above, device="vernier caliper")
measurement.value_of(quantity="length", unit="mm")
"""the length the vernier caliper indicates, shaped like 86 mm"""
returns 34.3 mm
